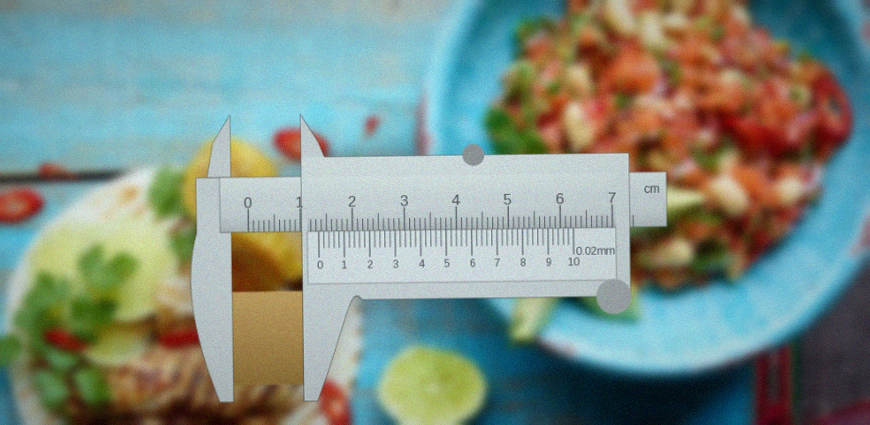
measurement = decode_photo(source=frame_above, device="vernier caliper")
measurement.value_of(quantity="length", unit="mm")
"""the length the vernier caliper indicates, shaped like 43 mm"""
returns 13.5 mm
